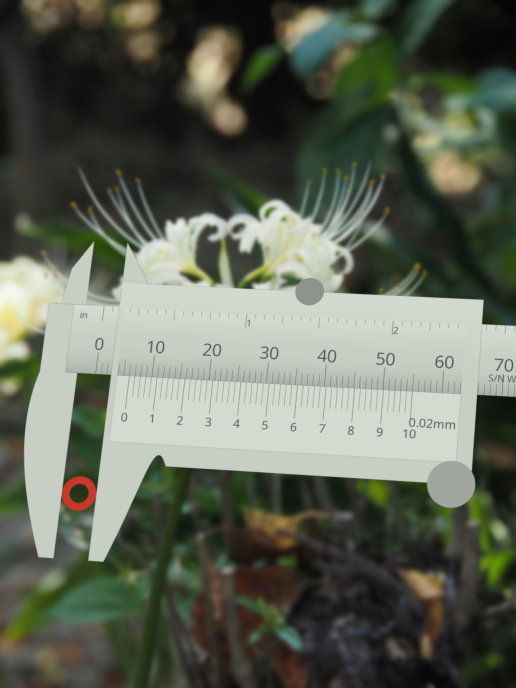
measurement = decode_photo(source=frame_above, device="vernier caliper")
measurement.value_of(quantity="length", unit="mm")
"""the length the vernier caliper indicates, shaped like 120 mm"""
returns 6.0 mm
